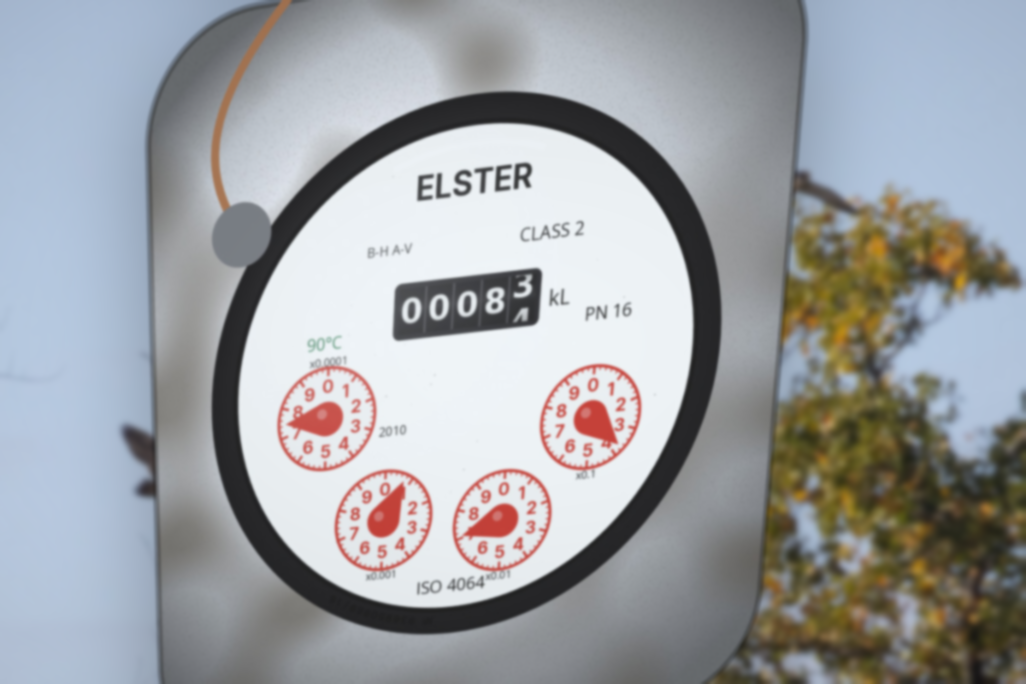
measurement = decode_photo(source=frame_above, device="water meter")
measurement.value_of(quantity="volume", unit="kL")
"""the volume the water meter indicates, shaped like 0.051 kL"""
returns 83.3707 kL
